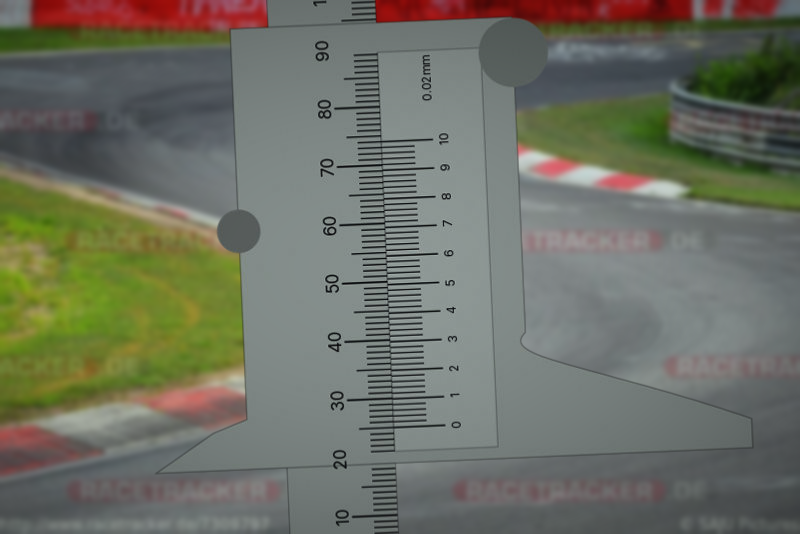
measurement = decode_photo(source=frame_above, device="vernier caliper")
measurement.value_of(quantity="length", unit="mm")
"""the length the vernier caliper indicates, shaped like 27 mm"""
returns 25.0 mm
